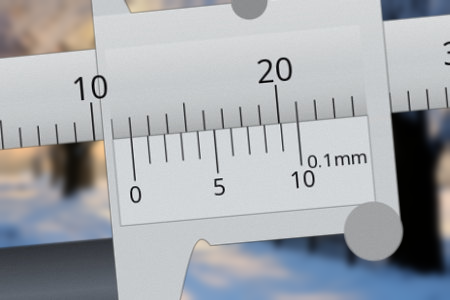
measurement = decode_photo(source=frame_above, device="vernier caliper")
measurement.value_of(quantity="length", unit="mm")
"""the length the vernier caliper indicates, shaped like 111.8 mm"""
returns 12.0 mm
